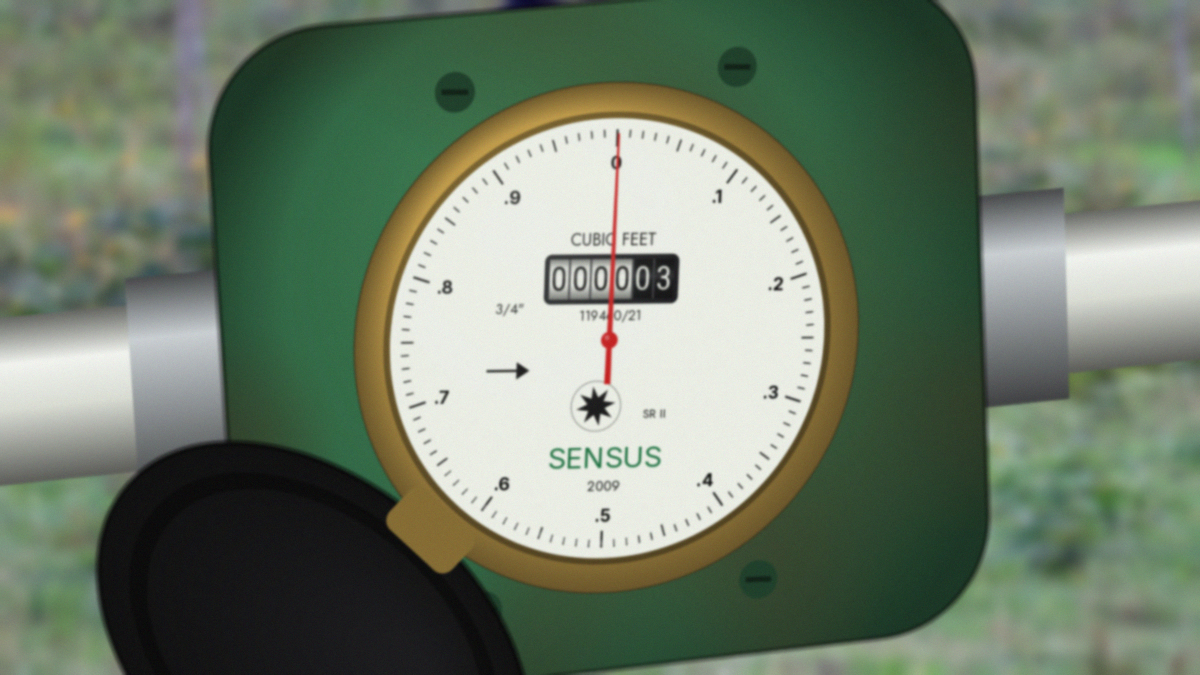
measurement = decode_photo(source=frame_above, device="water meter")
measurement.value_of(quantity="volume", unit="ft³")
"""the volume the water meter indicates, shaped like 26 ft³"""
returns 3.00 ft³
